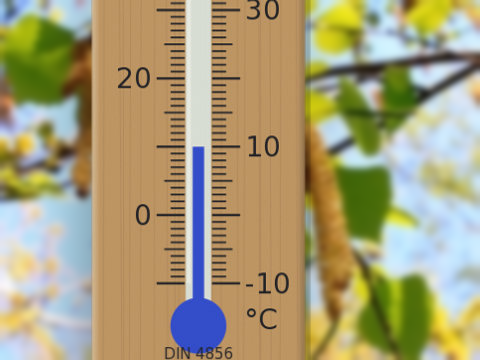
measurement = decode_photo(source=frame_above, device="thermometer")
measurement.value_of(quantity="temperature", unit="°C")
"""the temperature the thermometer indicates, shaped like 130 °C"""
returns 10 °C
